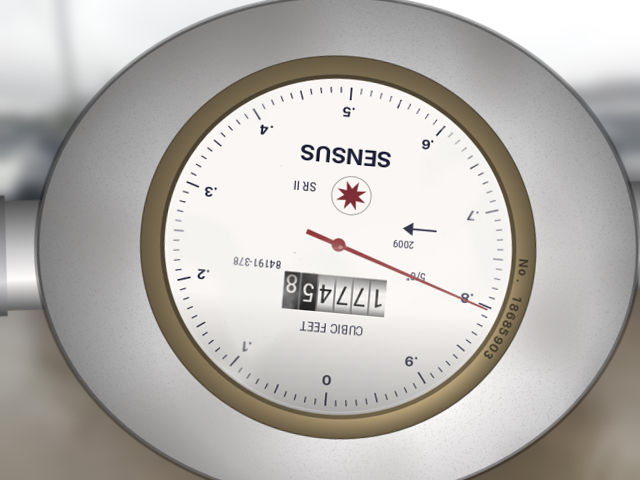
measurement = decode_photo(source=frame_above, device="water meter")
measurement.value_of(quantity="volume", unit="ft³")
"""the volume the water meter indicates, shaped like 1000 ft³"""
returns 177457.80 ft³
